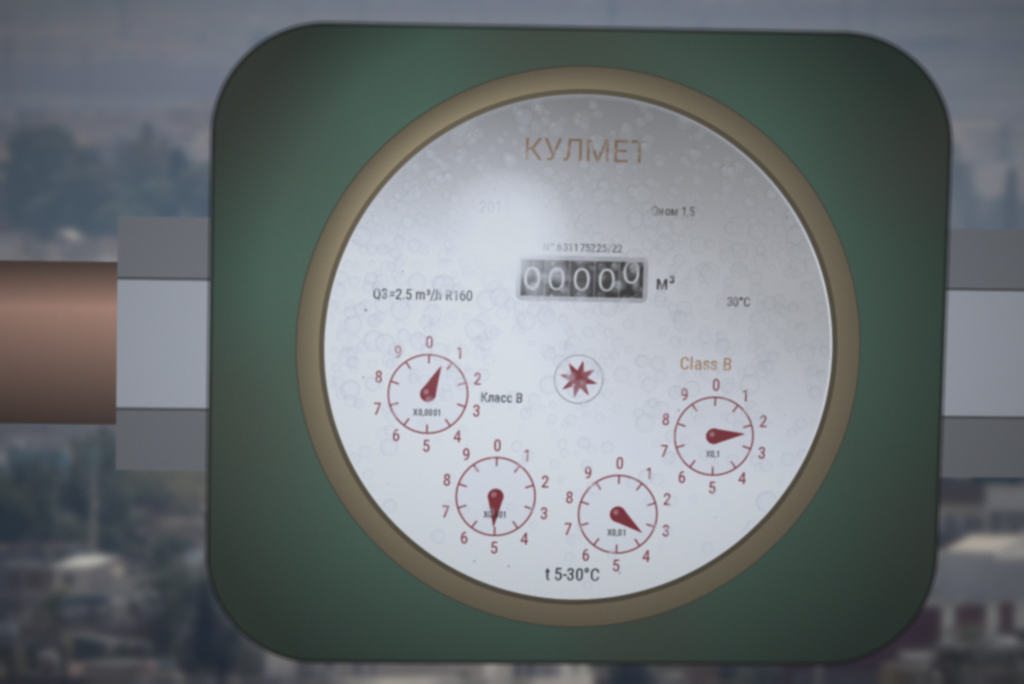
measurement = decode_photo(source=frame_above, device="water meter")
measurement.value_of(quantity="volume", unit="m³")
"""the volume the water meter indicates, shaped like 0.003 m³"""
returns 0.2350 m³
